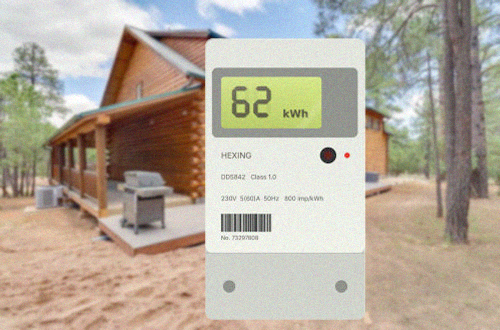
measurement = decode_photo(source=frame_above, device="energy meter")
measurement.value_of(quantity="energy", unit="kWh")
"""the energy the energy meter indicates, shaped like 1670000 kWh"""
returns 62 kWh
